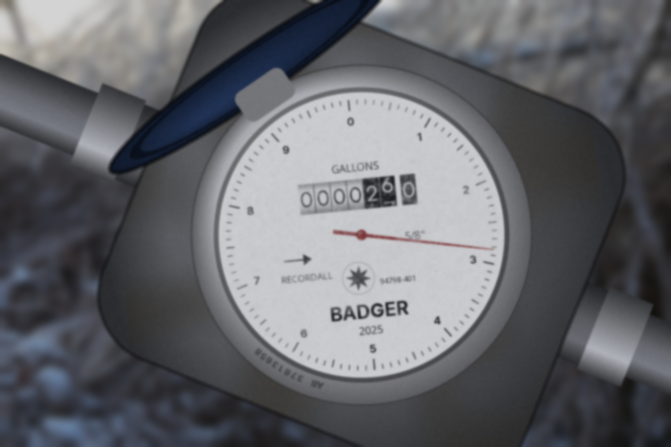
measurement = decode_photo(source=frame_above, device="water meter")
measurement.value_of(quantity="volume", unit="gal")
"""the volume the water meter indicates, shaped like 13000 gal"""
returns 262.8 gal
